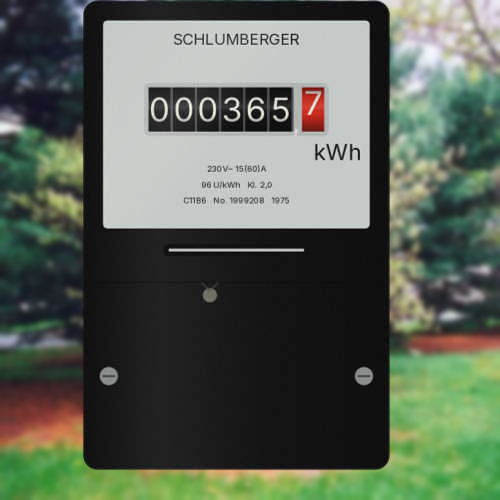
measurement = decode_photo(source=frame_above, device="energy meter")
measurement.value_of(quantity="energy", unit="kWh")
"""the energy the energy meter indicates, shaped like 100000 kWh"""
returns 365.7 kWh
